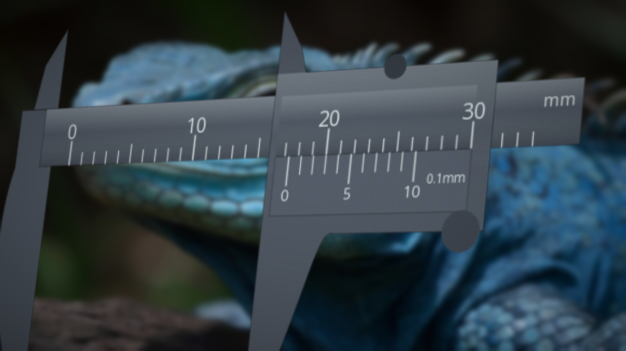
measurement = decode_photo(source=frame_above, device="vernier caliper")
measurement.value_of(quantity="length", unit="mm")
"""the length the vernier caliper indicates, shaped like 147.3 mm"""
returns 17.3 mm
